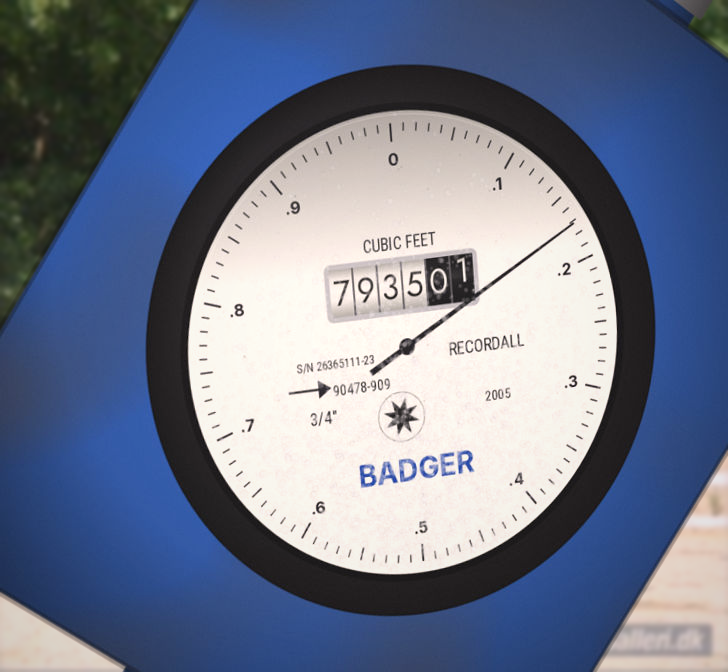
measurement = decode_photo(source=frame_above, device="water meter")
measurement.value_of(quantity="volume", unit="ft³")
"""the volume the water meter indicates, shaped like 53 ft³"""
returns 793501.17 ft³
